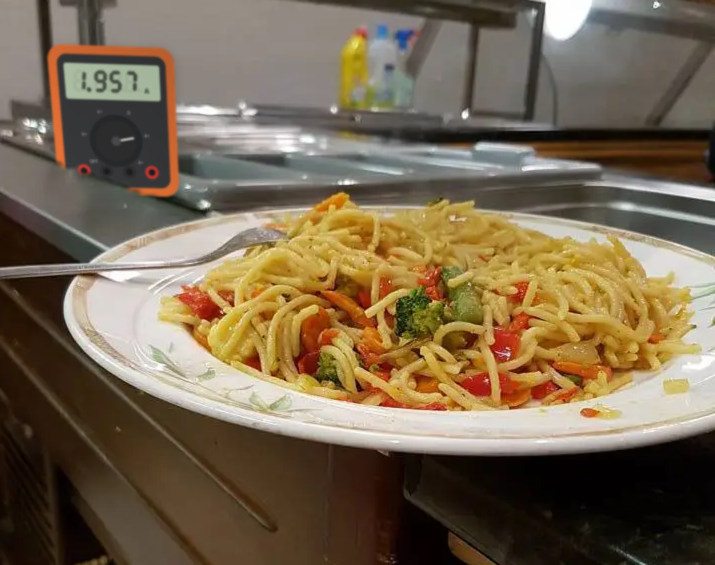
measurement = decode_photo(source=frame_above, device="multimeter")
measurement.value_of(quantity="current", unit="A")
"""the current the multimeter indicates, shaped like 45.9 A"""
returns 1.957 A
